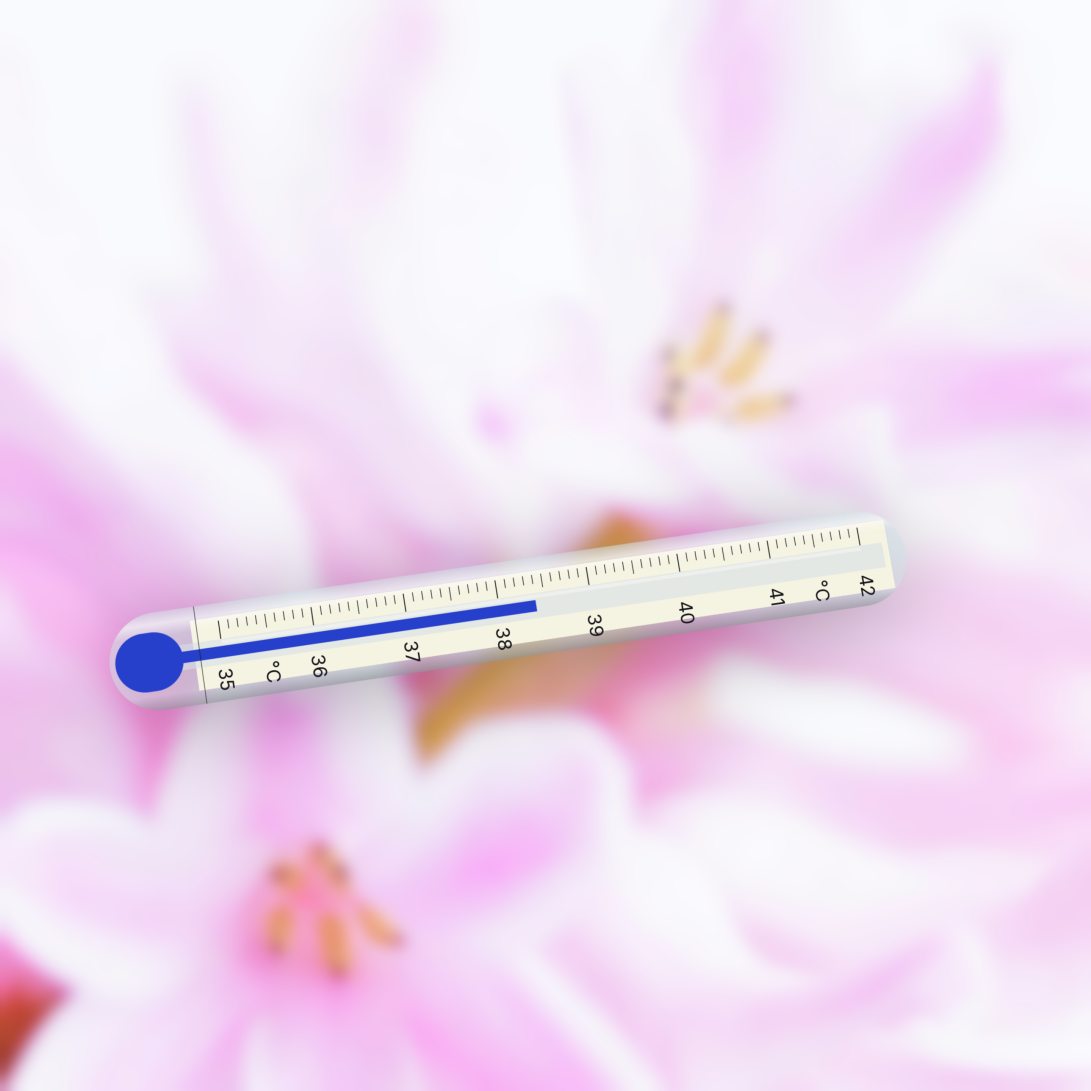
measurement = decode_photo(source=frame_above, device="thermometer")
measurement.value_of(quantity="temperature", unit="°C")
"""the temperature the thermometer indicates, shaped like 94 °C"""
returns 38.4 °C
